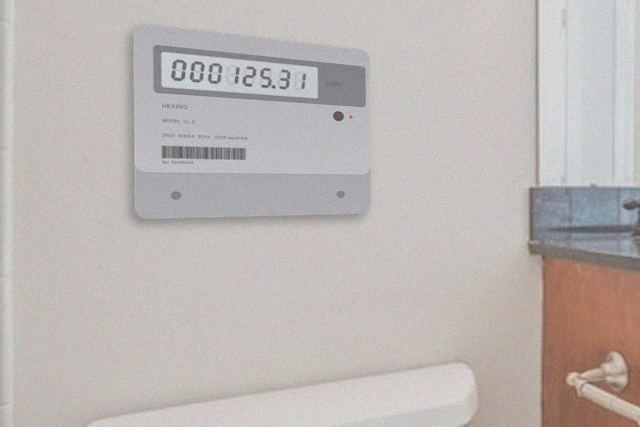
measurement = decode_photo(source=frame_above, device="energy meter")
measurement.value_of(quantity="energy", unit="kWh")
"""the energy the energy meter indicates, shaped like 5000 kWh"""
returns 125.31 kWh
